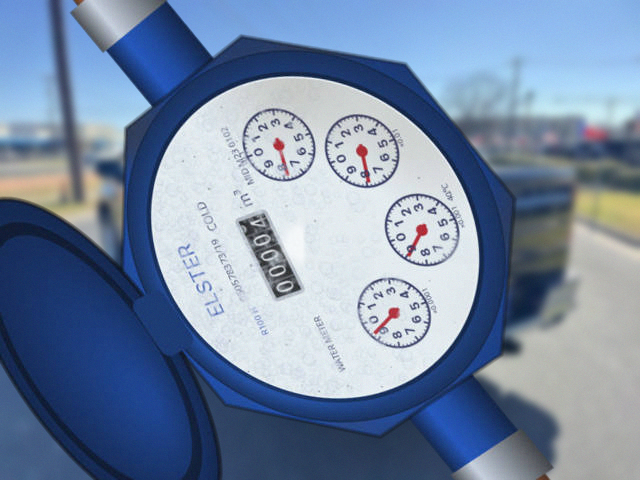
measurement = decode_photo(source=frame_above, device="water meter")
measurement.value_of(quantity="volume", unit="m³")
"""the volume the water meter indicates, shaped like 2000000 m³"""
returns 3.7789 m³
